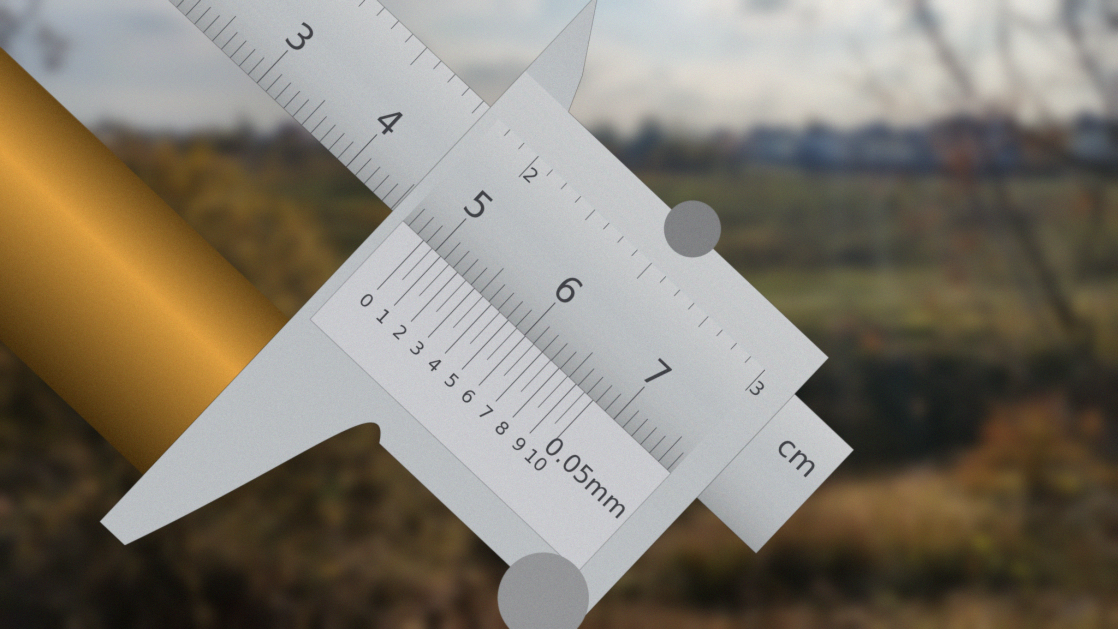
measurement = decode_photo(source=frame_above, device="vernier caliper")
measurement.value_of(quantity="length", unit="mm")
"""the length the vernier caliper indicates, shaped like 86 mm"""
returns 48.7 mm
